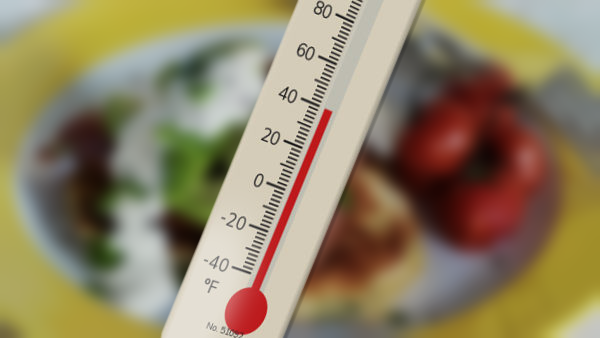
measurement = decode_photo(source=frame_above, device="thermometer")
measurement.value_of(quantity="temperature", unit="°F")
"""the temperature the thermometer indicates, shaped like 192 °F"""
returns 40 °F
